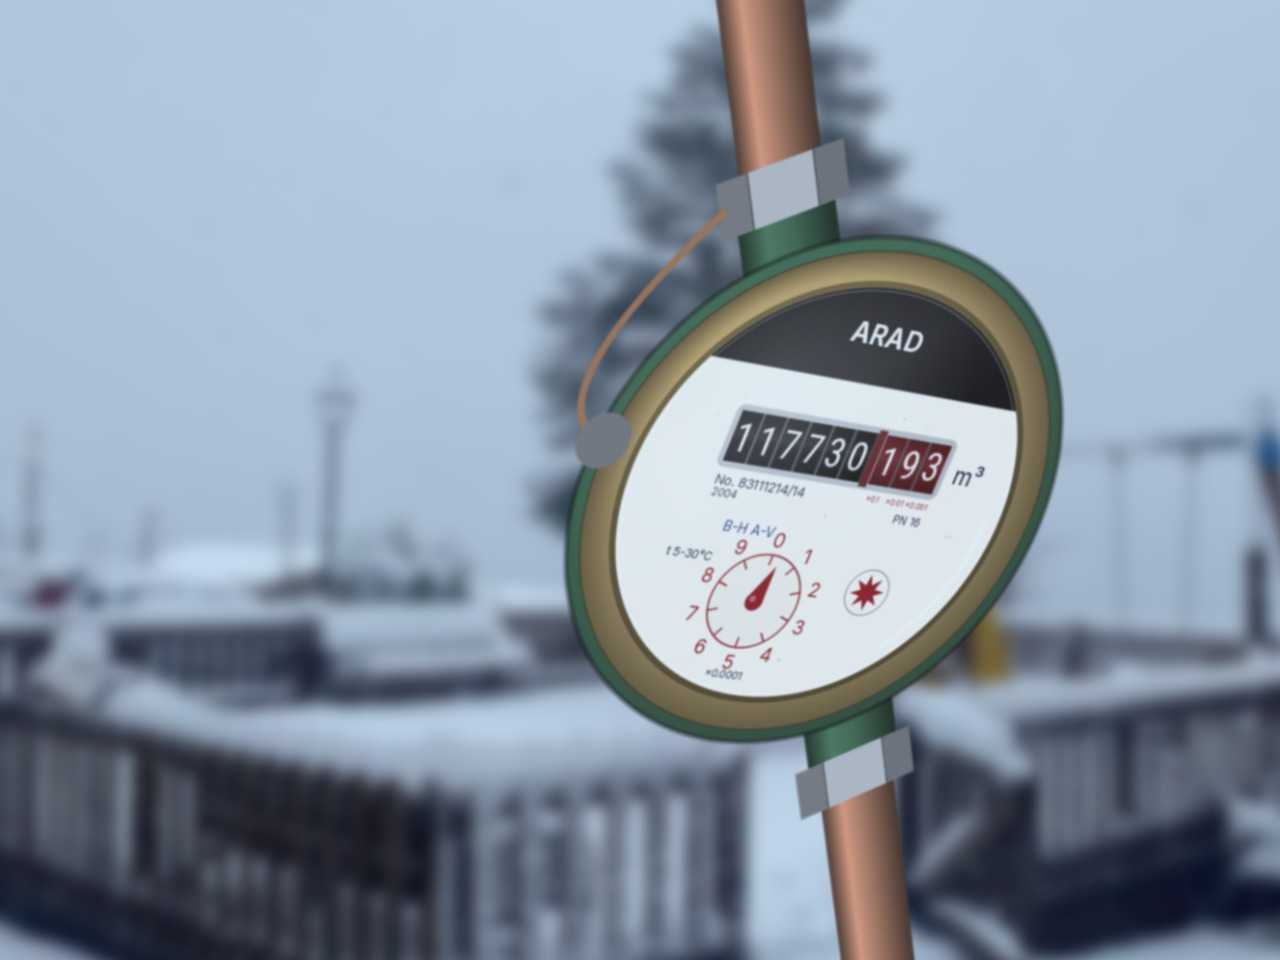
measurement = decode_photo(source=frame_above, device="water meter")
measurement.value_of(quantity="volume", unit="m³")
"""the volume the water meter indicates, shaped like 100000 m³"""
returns 117730.1930 m³
